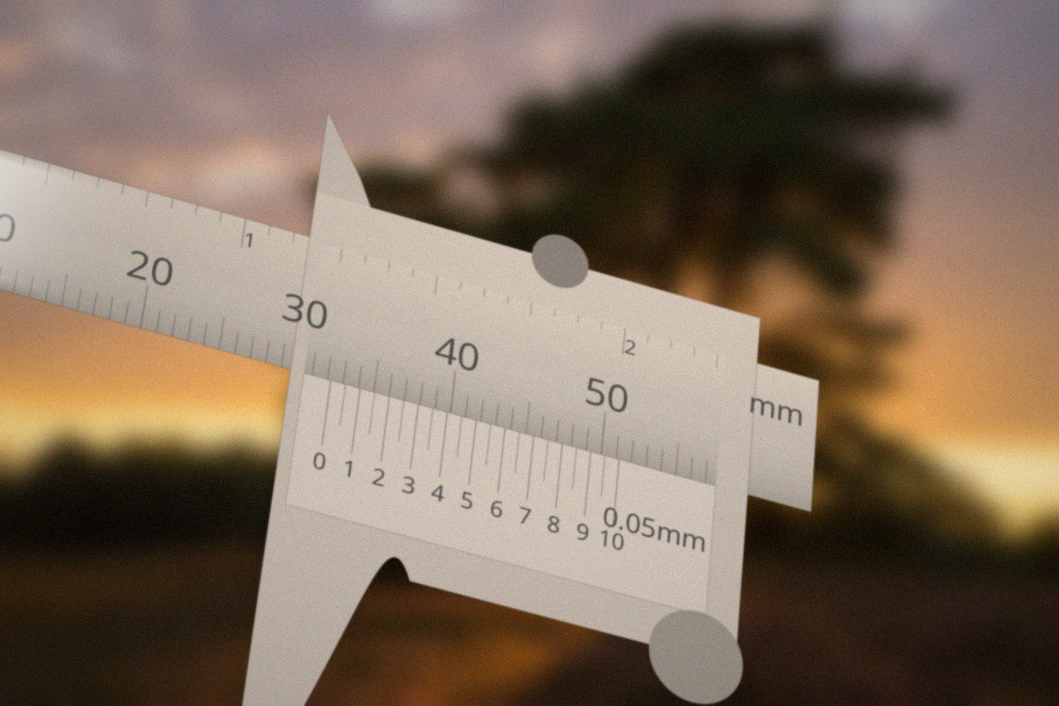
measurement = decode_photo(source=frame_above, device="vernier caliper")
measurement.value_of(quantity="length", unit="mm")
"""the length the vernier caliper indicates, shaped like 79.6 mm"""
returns 32.2 mm
